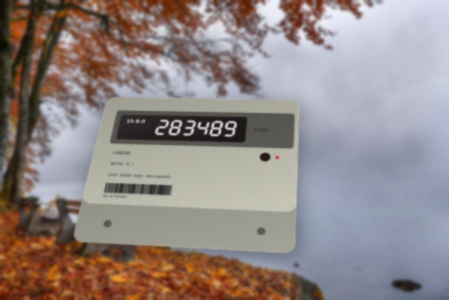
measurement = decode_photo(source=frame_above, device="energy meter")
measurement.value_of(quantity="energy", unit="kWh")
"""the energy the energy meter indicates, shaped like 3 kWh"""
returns 283489 kWh
